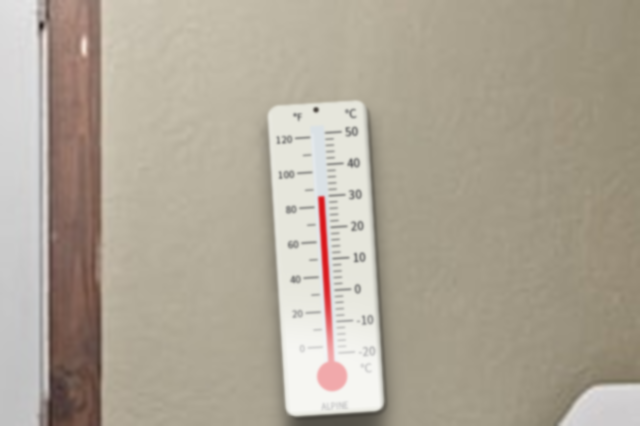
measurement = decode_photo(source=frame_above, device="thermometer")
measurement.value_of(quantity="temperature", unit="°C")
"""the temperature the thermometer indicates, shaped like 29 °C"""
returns 30 °C
